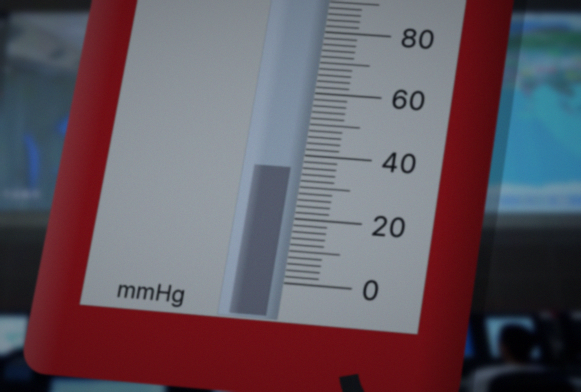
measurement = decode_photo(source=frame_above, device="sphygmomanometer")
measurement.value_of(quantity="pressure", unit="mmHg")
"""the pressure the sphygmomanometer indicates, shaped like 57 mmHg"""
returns 36 mmHg
